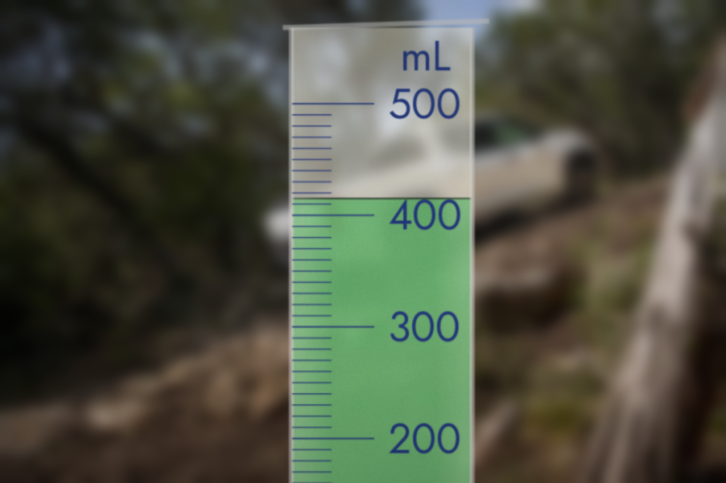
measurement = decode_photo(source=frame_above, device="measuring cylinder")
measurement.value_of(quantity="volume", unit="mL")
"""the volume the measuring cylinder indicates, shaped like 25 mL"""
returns 415 mL
